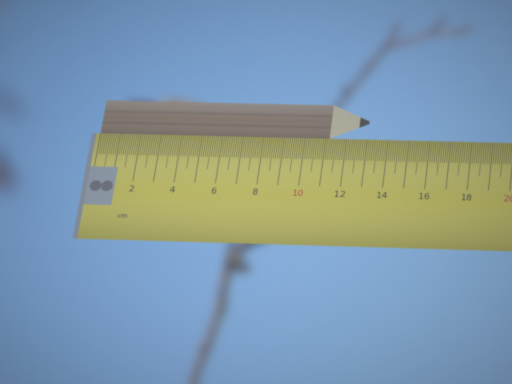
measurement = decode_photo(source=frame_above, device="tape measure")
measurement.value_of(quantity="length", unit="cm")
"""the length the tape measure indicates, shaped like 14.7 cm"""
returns 13 cm
